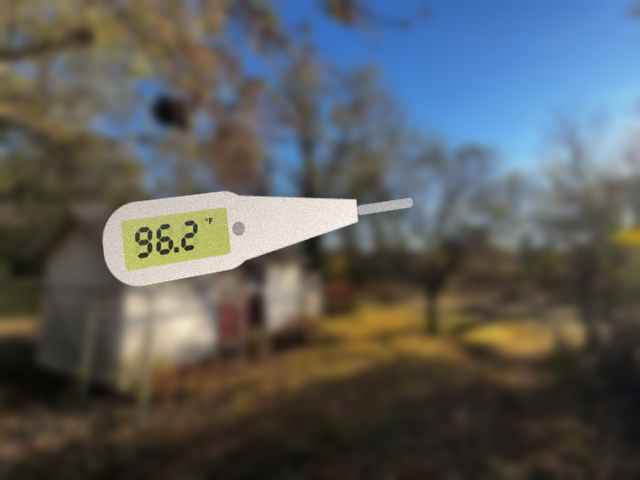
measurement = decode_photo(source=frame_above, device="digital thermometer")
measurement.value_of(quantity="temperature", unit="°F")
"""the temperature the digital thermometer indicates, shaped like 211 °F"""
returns 96.2 °F
